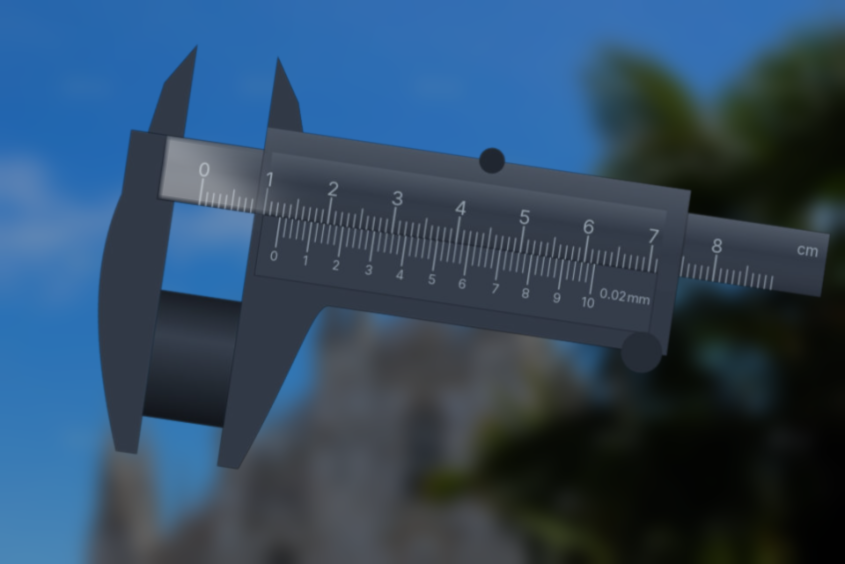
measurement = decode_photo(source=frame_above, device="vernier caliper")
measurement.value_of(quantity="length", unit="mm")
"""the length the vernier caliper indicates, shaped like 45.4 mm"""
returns 12.6 mm
